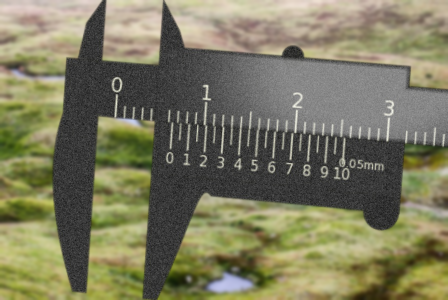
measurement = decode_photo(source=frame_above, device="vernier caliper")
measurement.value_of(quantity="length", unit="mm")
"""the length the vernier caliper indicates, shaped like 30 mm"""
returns 6.4 mm
